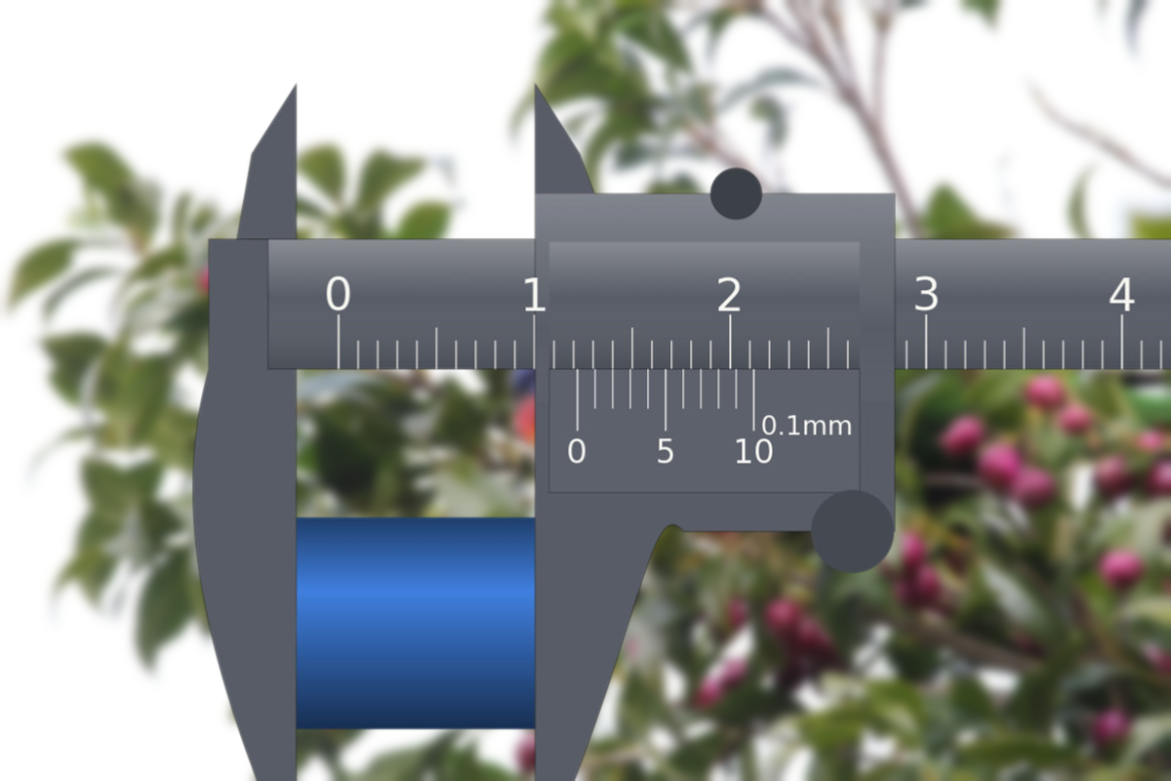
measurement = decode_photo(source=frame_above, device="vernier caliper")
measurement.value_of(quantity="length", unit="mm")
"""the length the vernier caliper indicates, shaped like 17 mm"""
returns 12.2 mm
